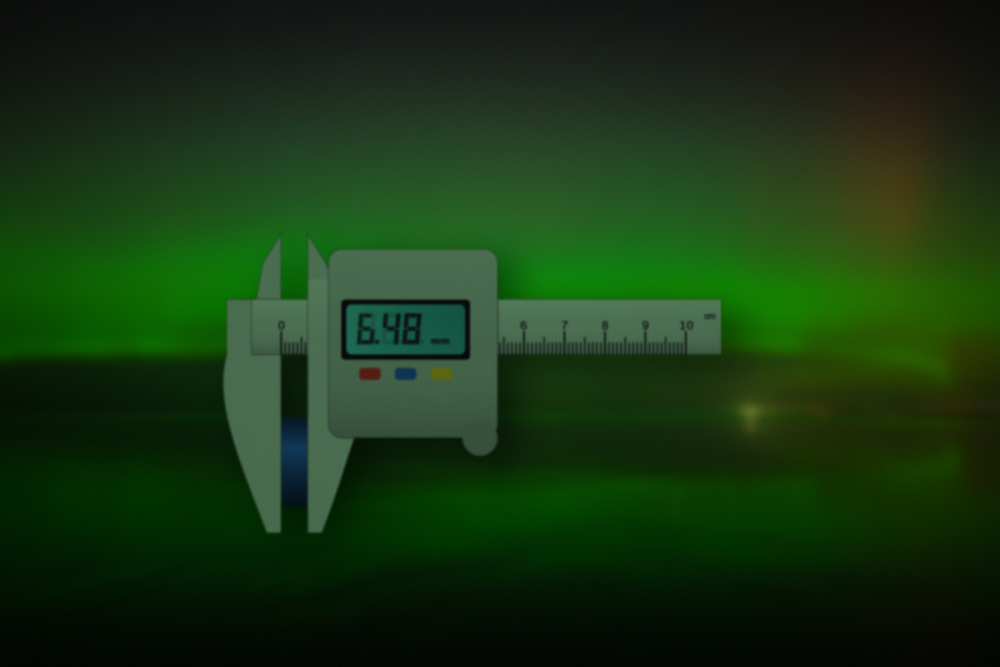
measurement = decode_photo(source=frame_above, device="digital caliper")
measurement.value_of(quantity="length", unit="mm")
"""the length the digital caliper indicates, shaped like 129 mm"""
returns 6.48 mm
